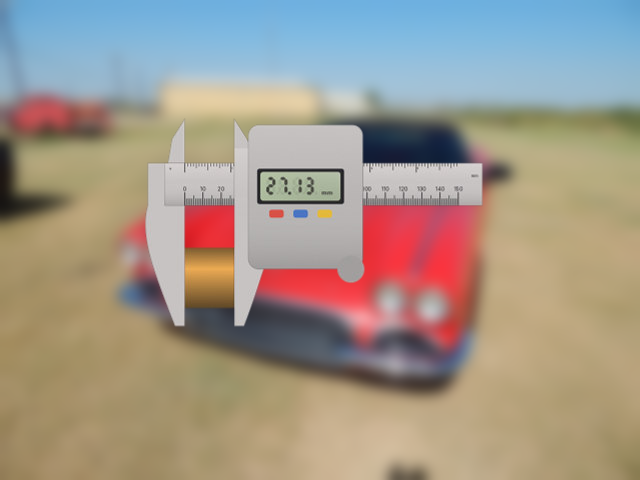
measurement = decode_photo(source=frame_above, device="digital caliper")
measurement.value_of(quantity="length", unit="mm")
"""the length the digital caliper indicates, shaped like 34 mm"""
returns 27.13 mm
